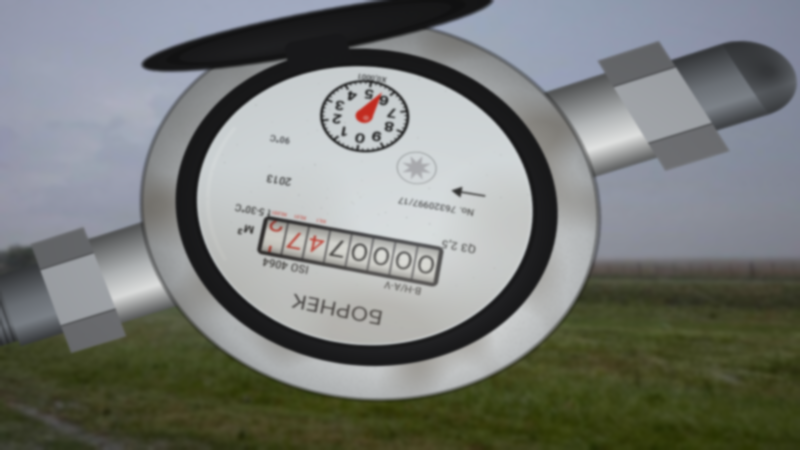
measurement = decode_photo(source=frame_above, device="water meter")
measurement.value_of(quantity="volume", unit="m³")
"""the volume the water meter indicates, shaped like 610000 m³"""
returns 7.4715 m³
